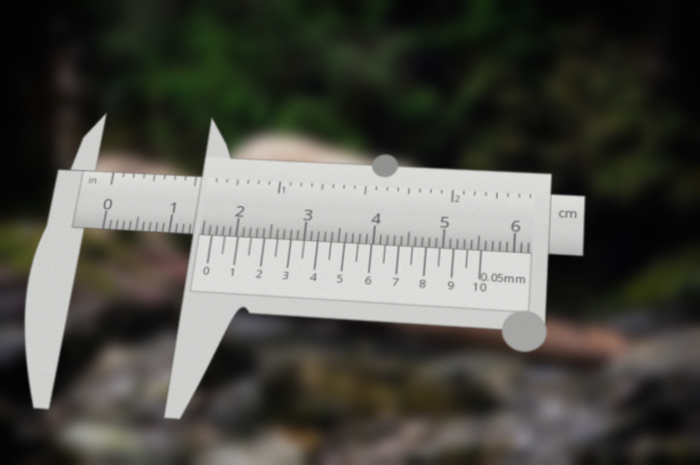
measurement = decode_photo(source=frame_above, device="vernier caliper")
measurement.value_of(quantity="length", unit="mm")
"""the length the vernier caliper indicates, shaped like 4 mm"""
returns 16.4 mm
